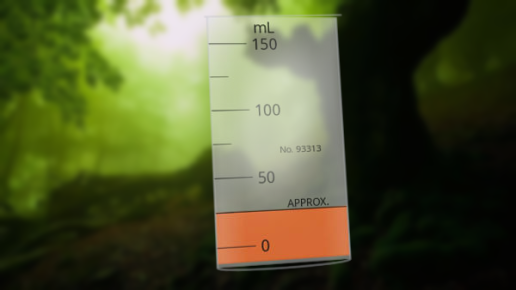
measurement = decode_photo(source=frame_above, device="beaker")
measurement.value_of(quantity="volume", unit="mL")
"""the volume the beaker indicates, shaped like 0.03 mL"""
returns 25 mL
